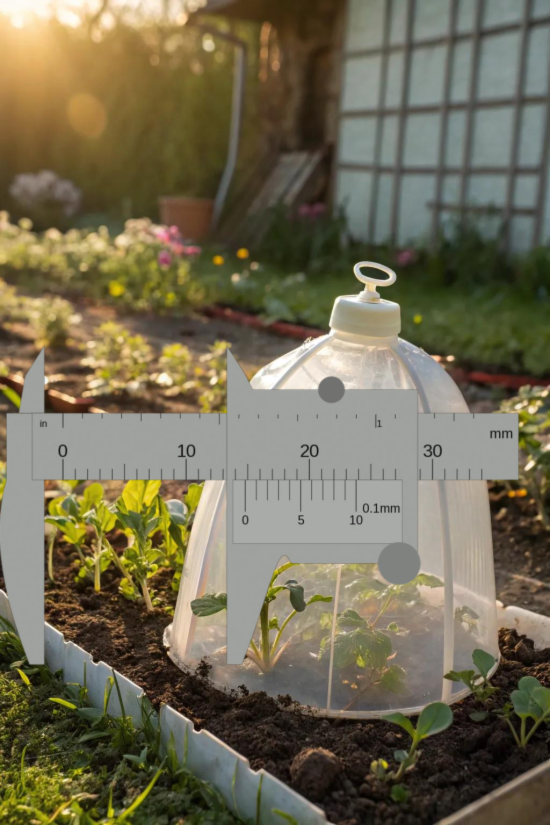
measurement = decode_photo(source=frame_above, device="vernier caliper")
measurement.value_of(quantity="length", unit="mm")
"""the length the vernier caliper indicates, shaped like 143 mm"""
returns 14.8 mm
